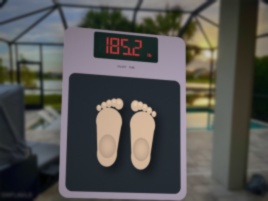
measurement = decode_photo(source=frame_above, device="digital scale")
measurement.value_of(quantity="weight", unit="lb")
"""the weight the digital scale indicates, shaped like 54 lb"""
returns 185.2 lb
